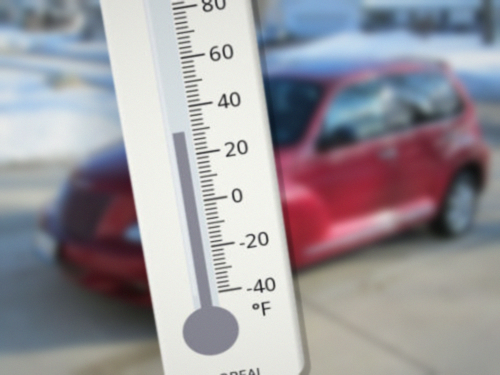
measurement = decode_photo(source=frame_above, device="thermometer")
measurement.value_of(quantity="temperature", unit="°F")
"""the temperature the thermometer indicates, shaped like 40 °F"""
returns 30 °F
